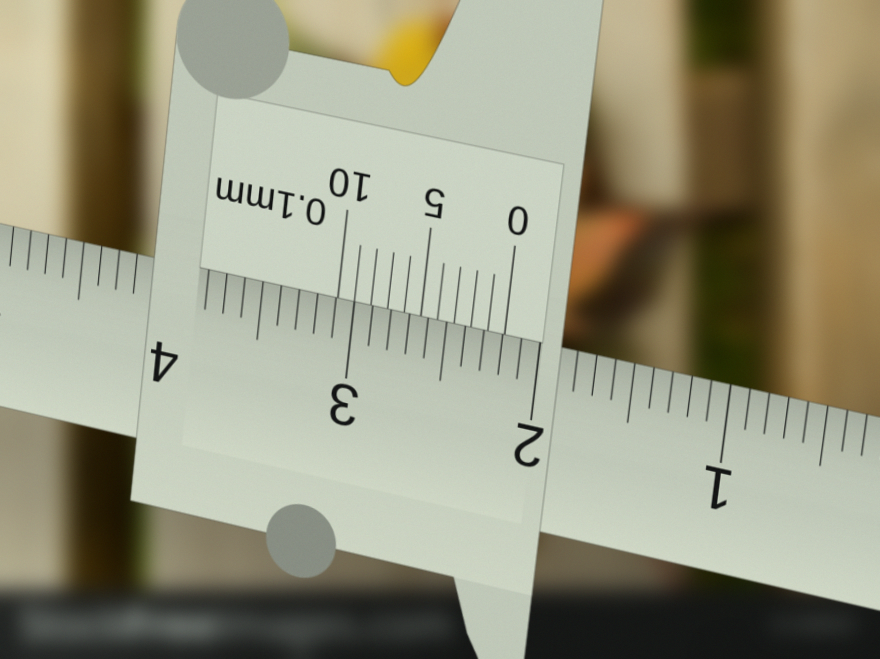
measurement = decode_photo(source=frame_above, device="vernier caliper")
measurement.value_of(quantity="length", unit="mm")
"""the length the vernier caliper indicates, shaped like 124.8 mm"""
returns 21.9 mm
